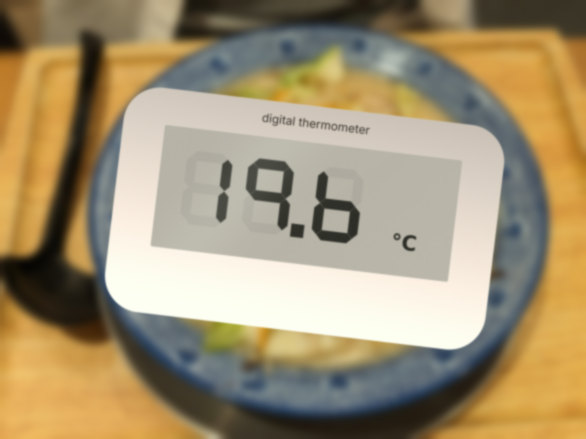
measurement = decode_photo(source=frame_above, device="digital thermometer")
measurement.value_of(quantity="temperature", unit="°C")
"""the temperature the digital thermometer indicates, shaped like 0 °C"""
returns 19.6 °C
